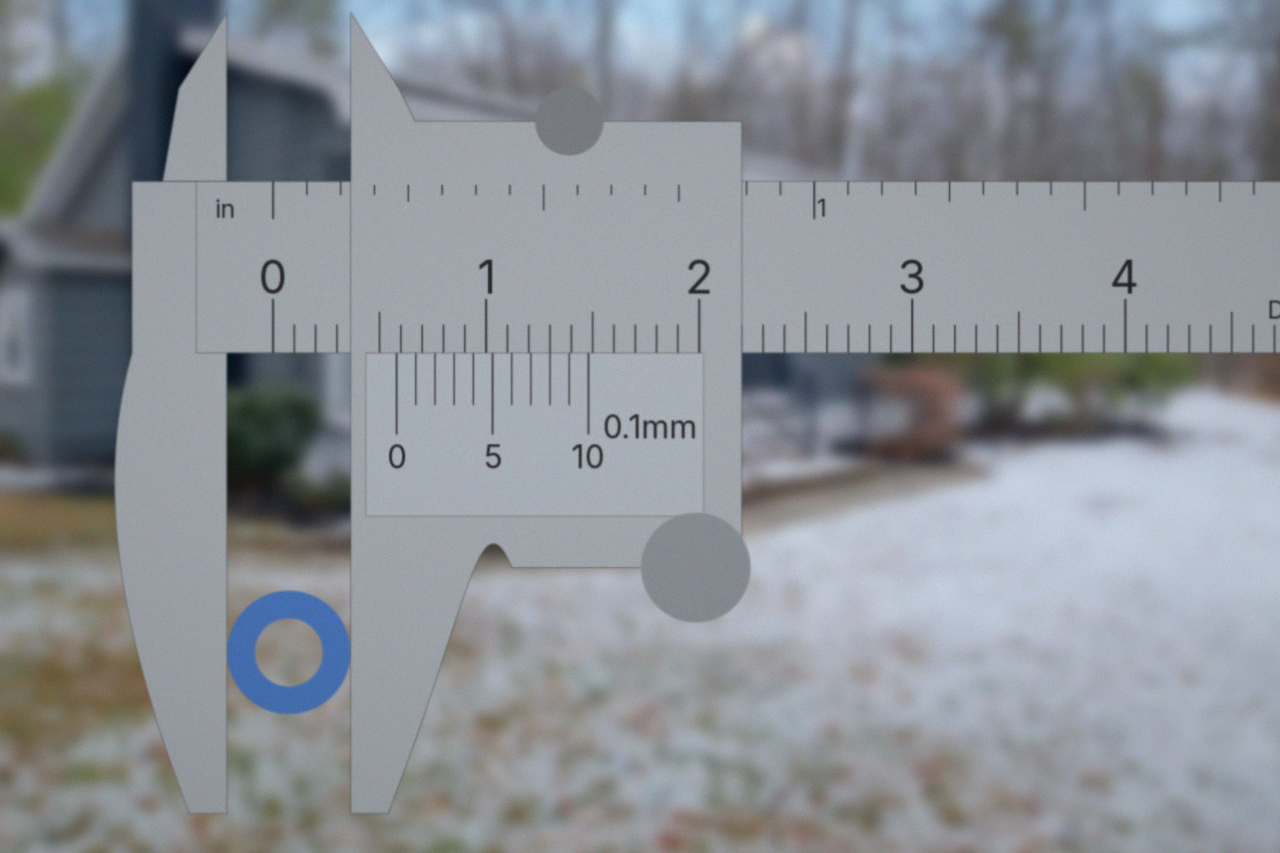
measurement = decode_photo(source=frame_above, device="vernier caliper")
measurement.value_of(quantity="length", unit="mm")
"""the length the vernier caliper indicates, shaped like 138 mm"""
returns 5.8 mm
